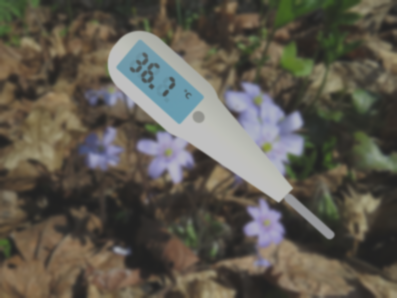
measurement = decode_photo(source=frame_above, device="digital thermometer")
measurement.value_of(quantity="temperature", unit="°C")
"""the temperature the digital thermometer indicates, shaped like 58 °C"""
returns 36.7 °C
